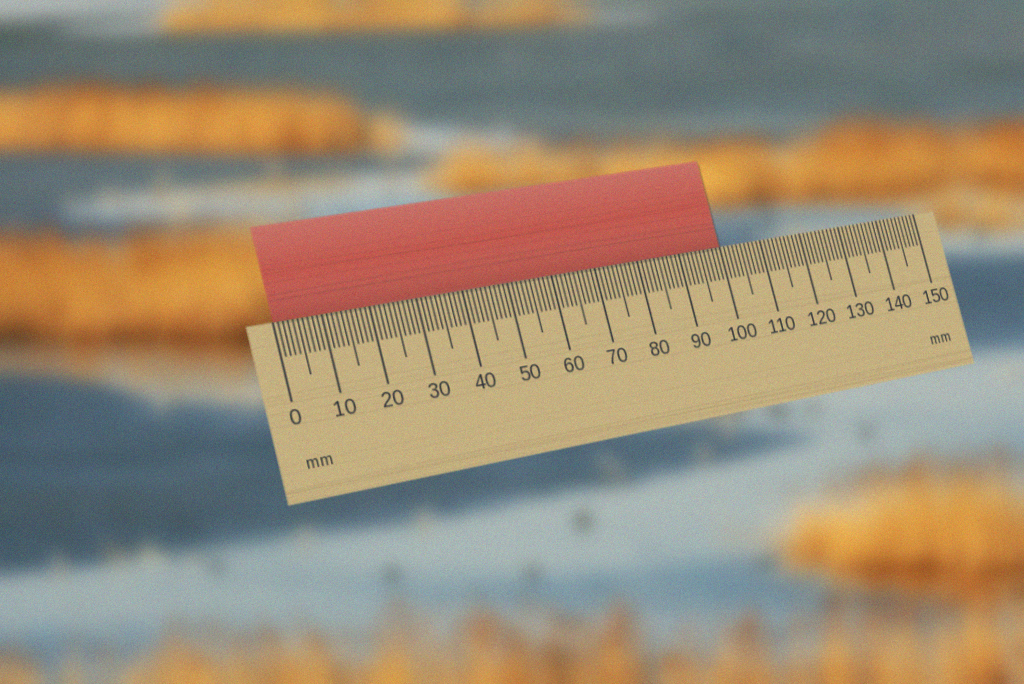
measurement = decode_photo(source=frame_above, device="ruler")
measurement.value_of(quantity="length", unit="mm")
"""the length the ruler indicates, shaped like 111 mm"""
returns 100 mm
